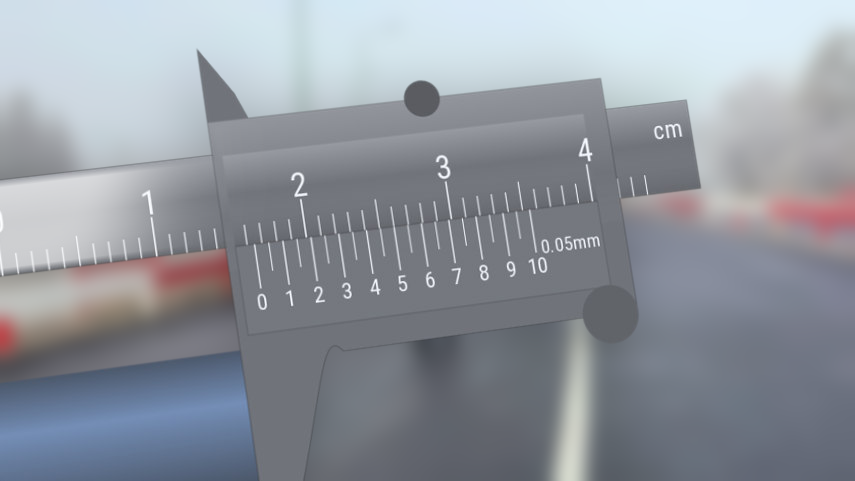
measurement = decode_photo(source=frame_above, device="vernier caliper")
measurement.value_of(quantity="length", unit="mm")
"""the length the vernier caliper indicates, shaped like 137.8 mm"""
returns 16.5 mm
